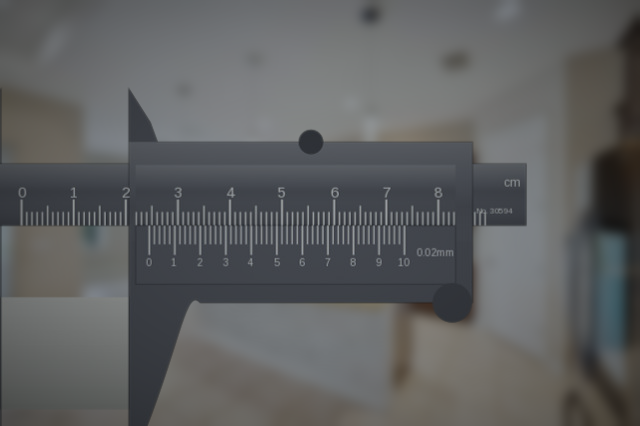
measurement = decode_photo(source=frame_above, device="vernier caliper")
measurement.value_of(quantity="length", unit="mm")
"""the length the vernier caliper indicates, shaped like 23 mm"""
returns 24.5 mm
